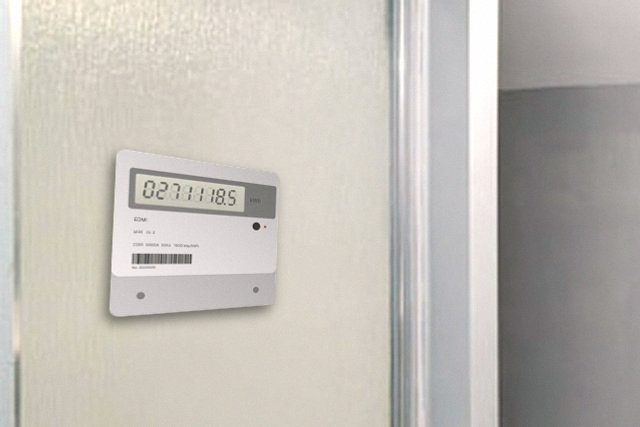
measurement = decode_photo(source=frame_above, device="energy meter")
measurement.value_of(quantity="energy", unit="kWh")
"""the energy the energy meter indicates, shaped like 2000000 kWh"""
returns 271118.5 kWh
